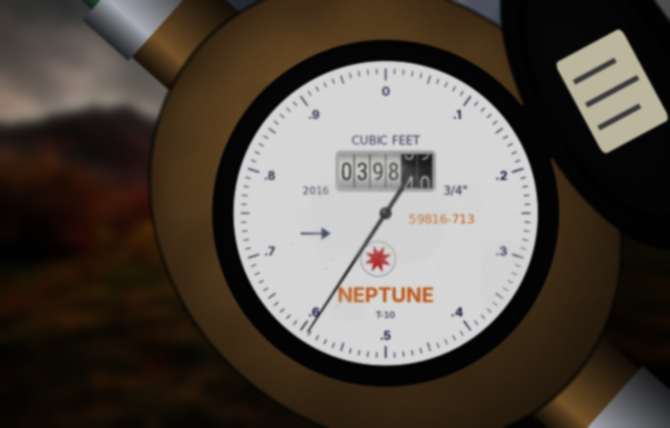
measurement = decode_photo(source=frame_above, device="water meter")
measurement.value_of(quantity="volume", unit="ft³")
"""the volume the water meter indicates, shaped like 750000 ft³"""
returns 39839.59 ft³
